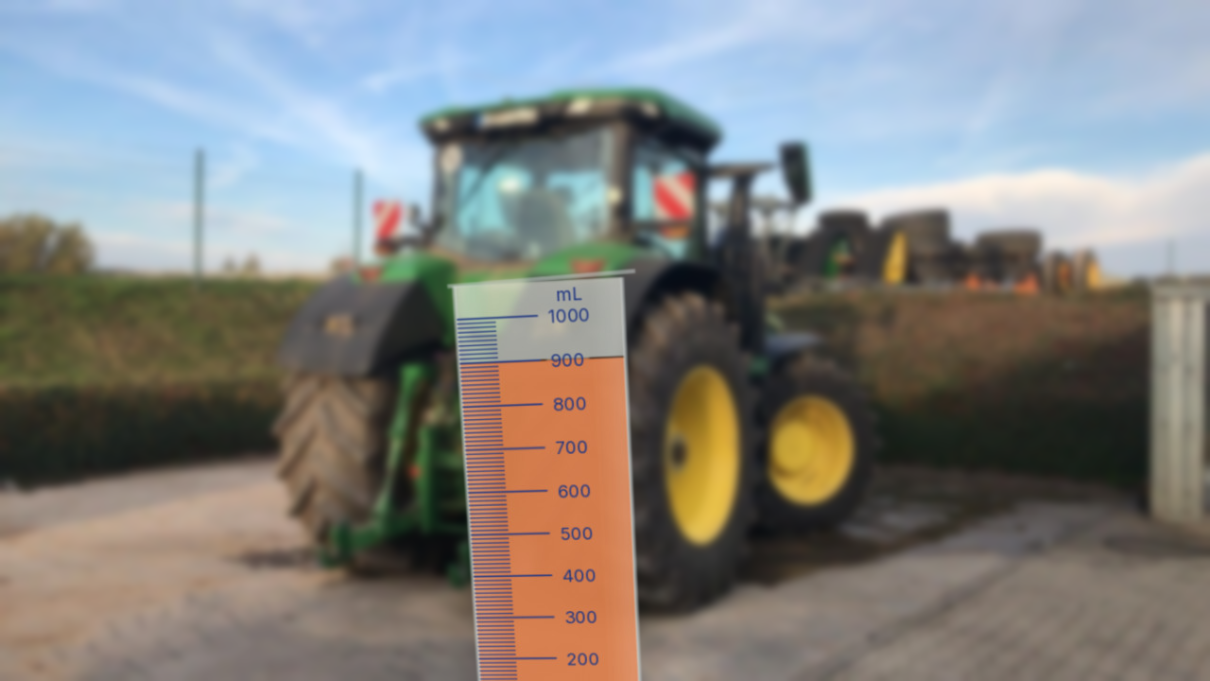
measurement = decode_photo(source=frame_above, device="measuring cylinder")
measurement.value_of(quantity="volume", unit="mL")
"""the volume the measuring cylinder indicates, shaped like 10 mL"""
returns 900 mL
